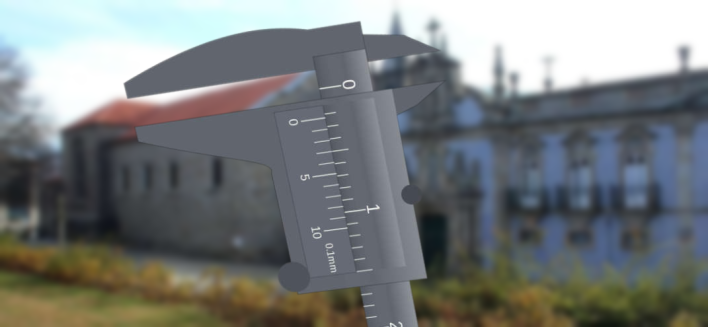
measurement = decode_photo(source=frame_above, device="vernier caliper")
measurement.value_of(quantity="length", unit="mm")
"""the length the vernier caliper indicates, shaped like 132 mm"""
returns 2.3 mm
